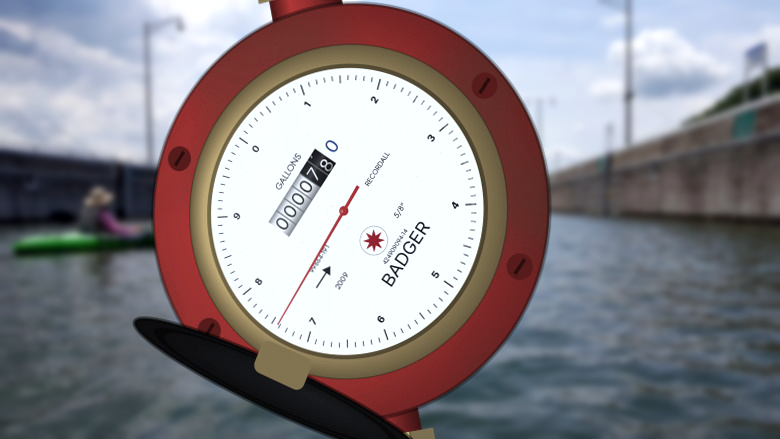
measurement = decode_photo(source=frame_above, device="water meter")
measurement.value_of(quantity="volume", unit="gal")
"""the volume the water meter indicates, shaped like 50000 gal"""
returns 777.4 gal
